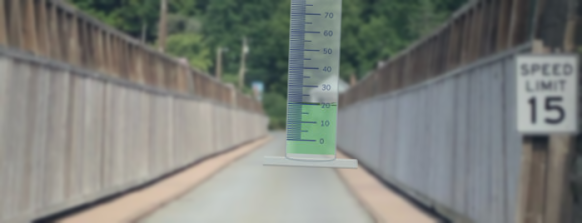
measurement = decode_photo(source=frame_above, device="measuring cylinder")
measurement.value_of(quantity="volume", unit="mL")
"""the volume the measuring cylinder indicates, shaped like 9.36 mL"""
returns 20 mL
